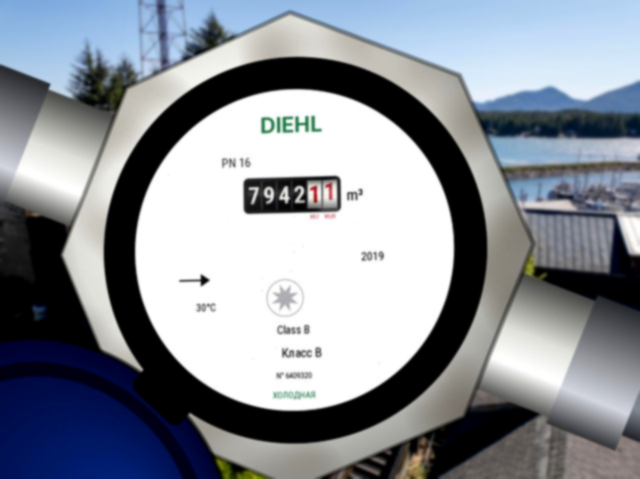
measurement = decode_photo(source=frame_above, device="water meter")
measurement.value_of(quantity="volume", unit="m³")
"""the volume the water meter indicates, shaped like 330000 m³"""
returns 7942.11 m³
